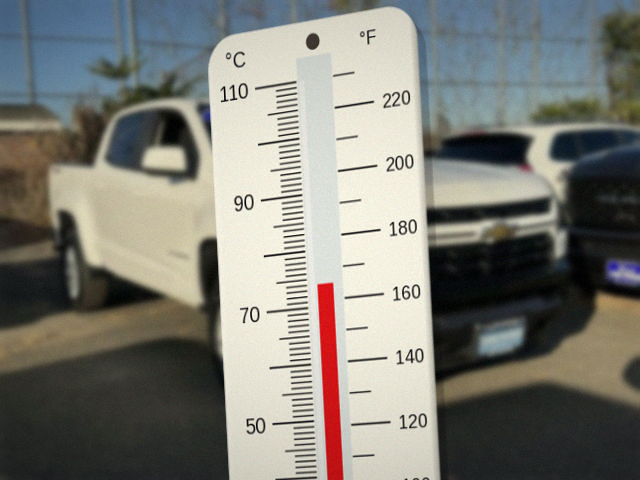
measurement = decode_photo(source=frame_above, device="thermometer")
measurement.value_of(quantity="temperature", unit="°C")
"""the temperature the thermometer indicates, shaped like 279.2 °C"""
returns 74 °C
